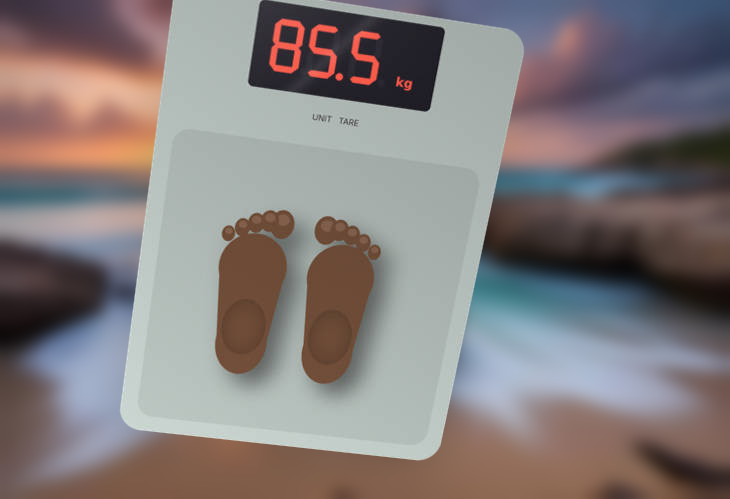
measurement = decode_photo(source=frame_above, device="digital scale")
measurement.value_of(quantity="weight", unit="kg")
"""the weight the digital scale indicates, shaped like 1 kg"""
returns 85.5 kg
